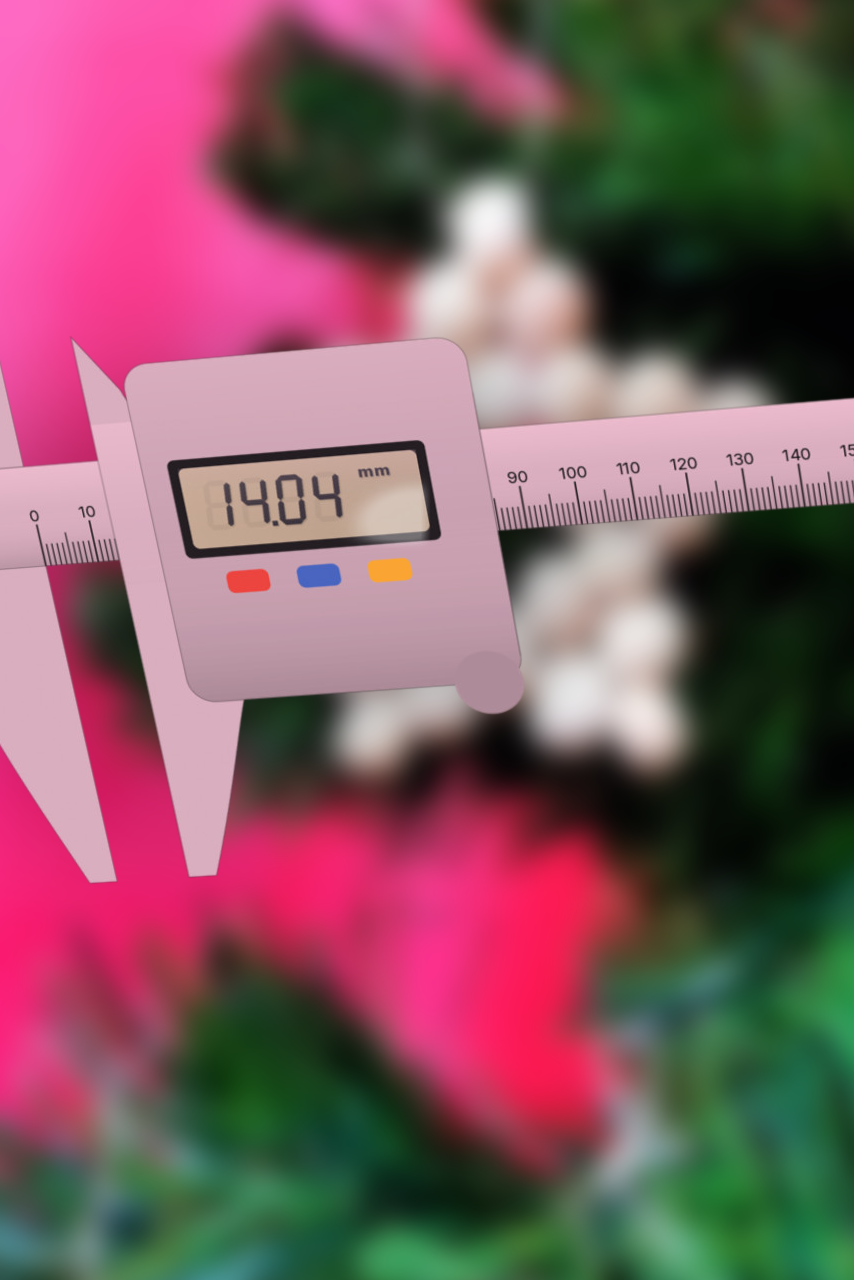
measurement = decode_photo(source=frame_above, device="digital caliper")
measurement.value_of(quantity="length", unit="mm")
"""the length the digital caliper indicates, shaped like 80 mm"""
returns 14.04 mm
